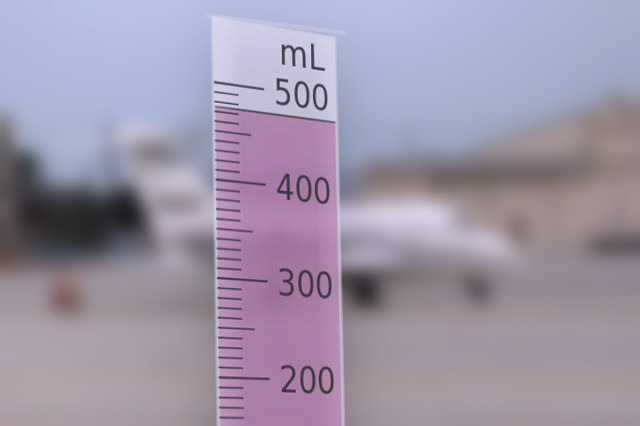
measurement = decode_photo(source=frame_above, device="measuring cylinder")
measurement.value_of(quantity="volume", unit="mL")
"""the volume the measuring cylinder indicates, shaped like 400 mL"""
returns 475 mL
